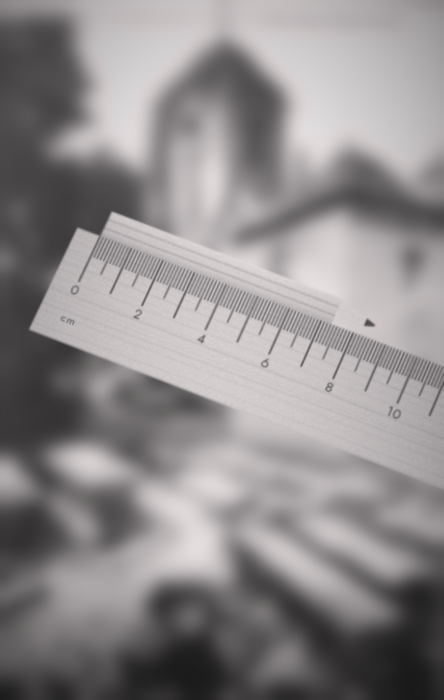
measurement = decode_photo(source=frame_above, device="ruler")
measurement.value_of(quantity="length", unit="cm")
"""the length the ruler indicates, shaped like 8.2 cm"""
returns 8.5 cm
